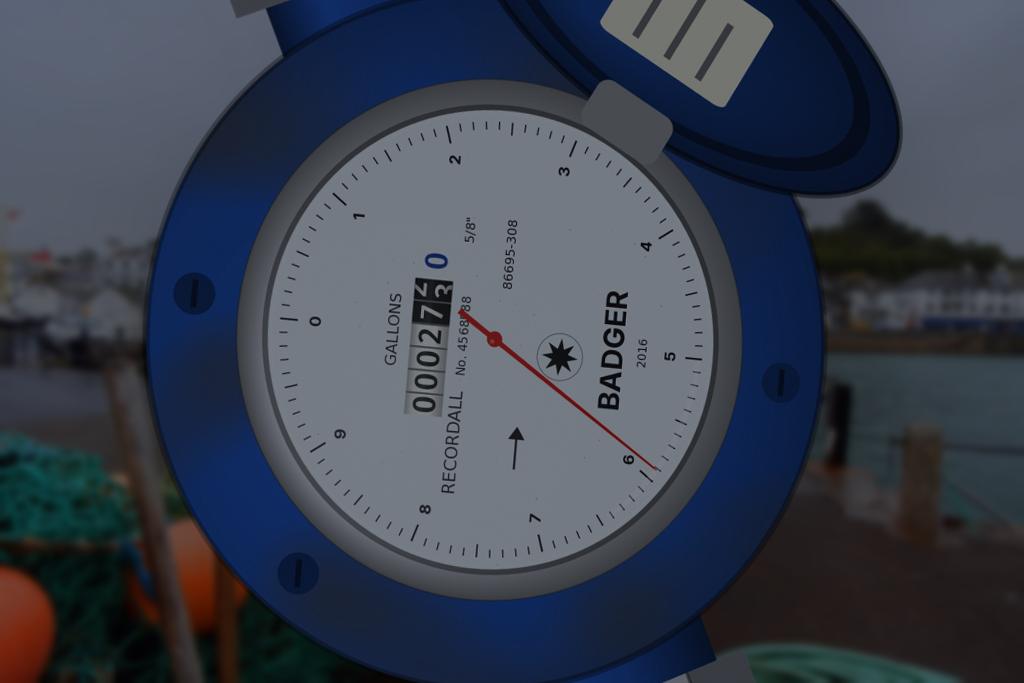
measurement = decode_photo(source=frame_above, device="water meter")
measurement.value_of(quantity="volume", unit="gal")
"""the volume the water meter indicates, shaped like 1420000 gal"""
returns 2725.9 gal
